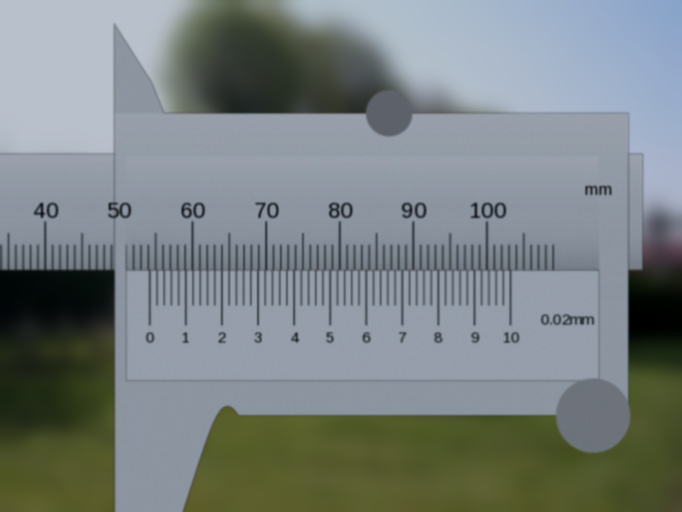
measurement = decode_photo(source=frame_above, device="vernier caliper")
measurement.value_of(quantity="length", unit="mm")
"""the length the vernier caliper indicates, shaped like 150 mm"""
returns 54.2 mm
